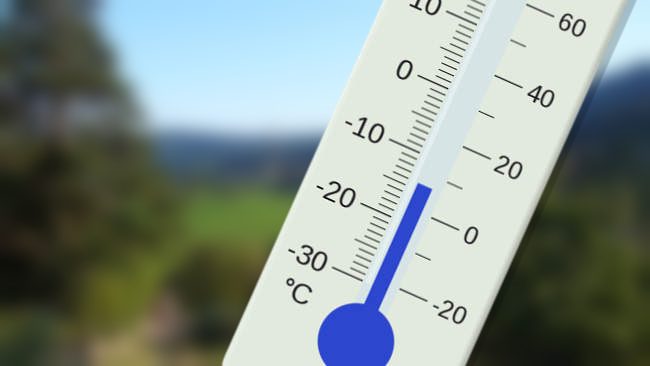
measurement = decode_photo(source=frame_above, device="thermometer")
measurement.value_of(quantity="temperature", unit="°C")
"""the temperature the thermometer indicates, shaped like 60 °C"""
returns -14 °C
